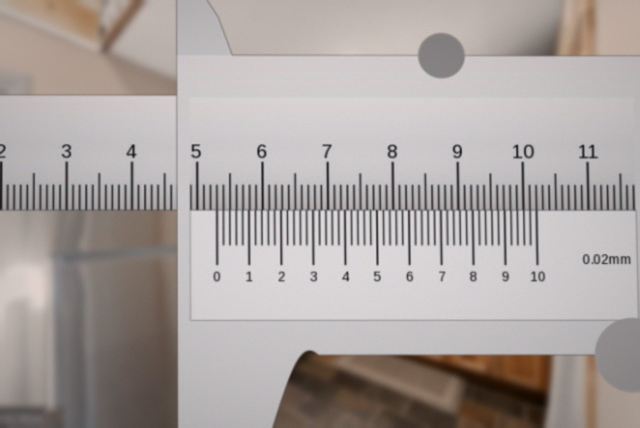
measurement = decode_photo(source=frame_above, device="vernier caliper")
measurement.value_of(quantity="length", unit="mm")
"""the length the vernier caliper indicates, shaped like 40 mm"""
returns 53.0 mm
